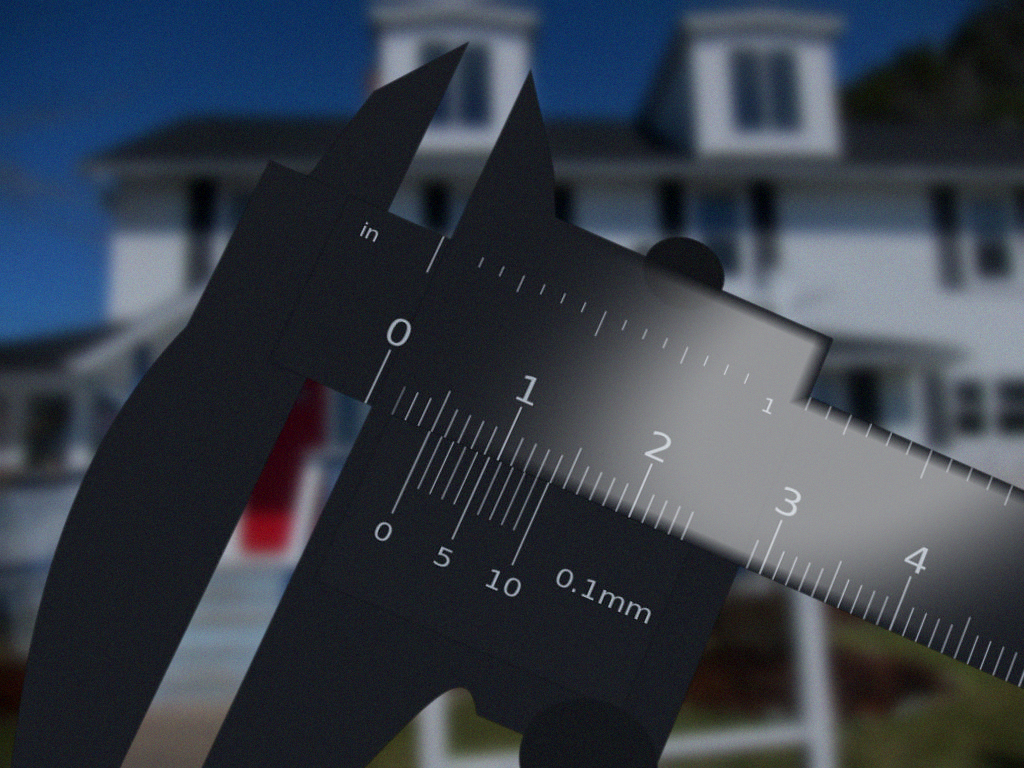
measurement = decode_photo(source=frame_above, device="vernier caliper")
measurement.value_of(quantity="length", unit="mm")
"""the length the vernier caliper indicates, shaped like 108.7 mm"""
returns 4.9 mm
